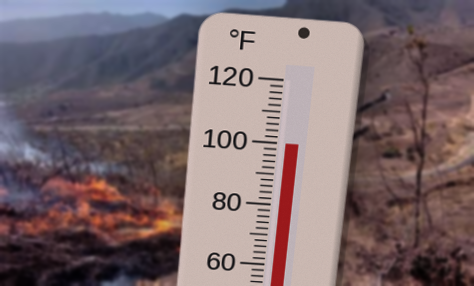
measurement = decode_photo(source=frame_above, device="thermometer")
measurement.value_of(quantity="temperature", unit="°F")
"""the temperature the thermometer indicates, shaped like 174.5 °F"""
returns 100 °F
